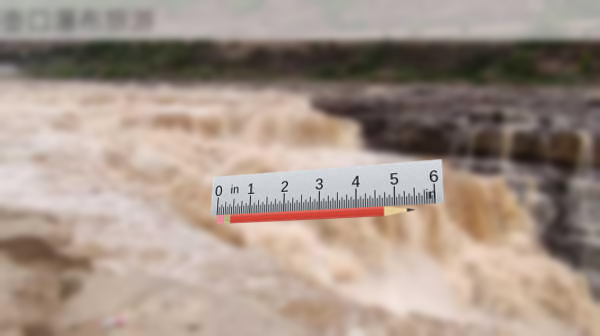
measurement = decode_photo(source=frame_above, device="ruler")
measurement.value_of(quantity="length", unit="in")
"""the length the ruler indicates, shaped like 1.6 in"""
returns 5.5 in
